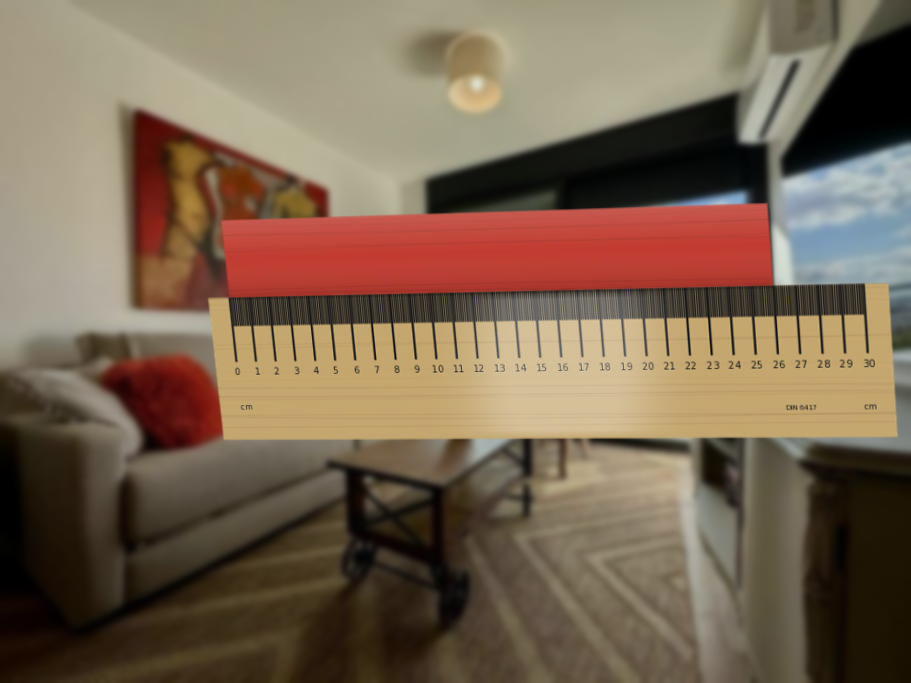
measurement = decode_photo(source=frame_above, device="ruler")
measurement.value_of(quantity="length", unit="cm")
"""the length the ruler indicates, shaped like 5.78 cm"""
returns 26 cm
